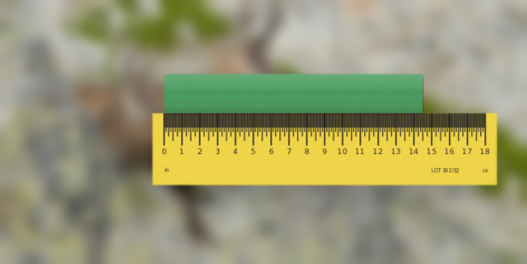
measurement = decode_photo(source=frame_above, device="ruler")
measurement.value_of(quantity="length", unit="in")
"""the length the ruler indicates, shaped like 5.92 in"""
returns 14.5 in
